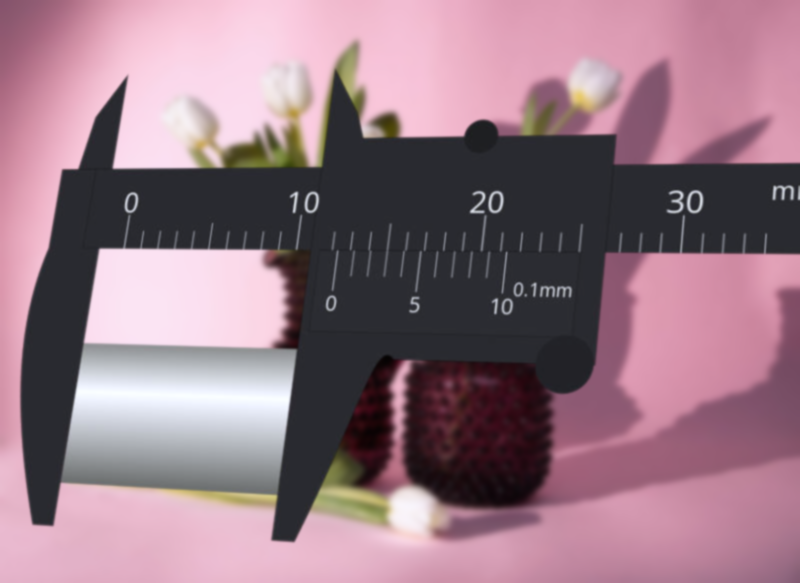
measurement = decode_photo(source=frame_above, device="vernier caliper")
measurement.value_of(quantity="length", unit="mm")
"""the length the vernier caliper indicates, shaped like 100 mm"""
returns 12.3 mm
